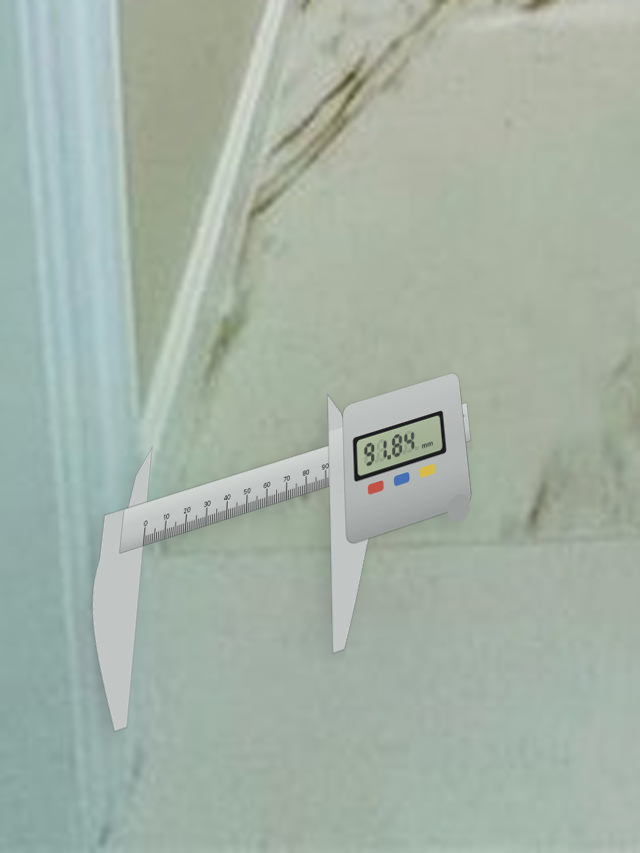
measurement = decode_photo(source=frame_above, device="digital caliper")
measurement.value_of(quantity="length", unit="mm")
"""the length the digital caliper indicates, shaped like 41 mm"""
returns 91.84 mm
